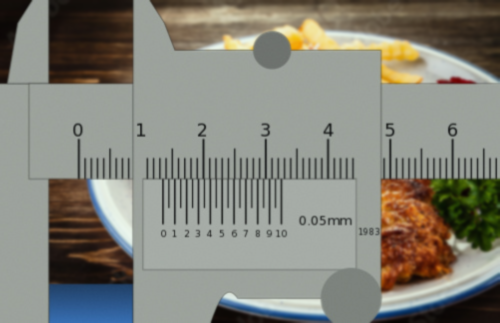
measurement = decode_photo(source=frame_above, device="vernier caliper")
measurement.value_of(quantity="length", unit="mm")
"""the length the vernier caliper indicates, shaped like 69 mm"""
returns 13.5 mm
